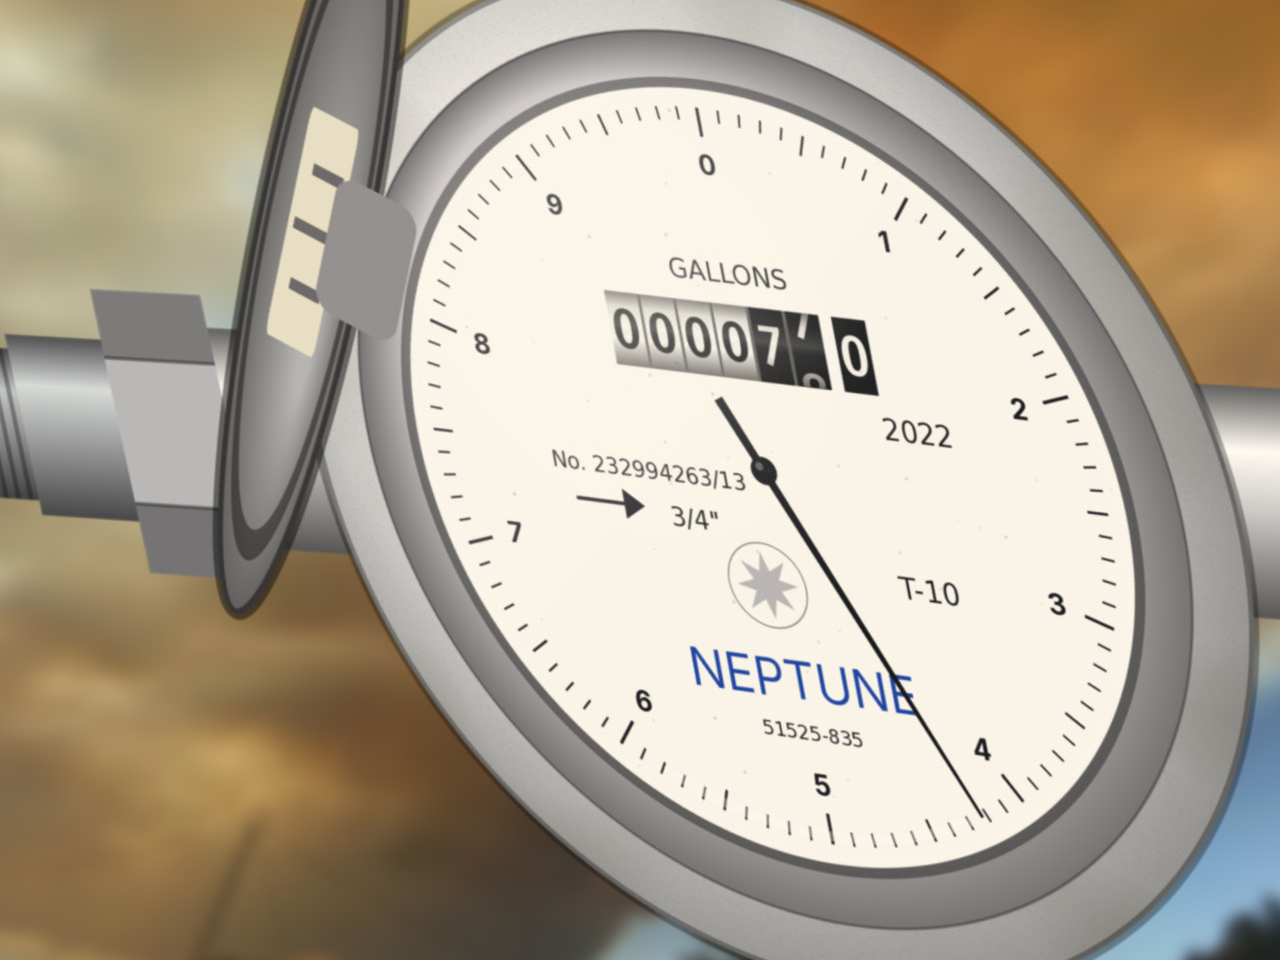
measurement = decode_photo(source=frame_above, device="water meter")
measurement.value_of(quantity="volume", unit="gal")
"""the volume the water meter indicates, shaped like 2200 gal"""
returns 774.2 gal
